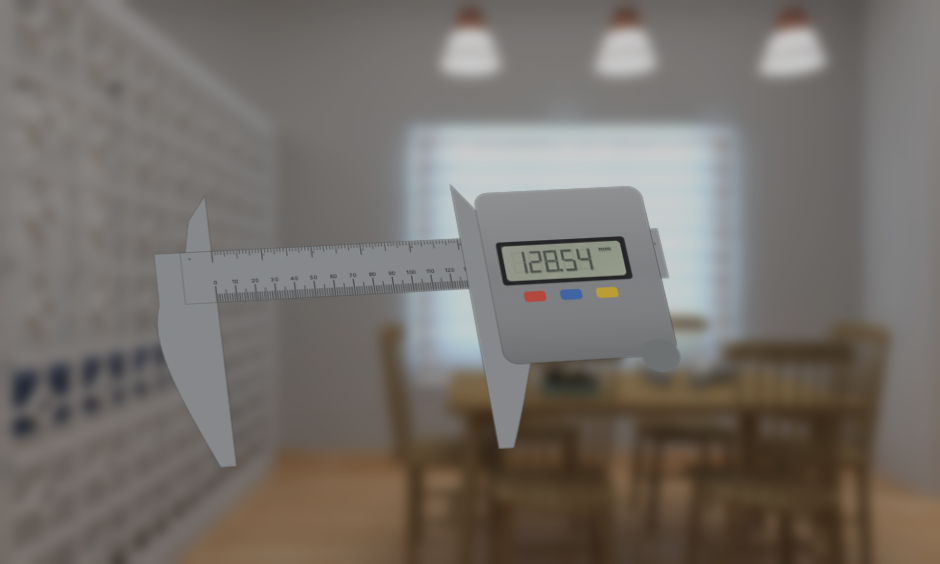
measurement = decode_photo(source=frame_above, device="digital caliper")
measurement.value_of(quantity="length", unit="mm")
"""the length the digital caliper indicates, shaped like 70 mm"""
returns 128.54 mm
